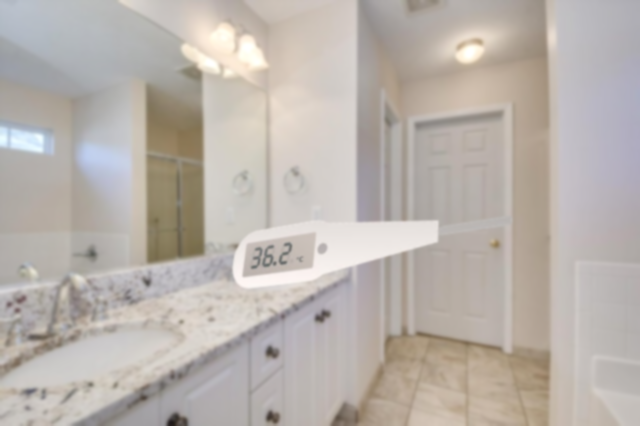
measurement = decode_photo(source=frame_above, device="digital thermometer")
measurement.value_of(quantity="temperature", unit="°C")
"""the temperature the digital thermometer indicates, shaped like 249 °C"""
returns 36.2 °C
